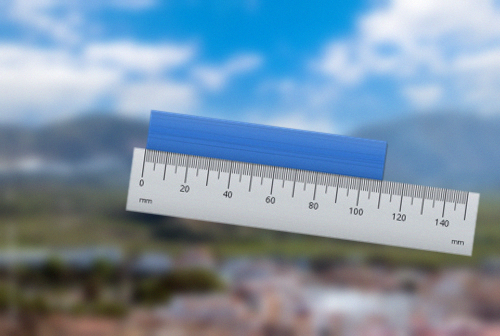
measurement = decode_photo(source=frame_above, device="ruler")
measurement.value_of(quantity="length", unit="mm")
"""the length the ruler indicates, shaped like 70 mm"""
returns 110 mm
